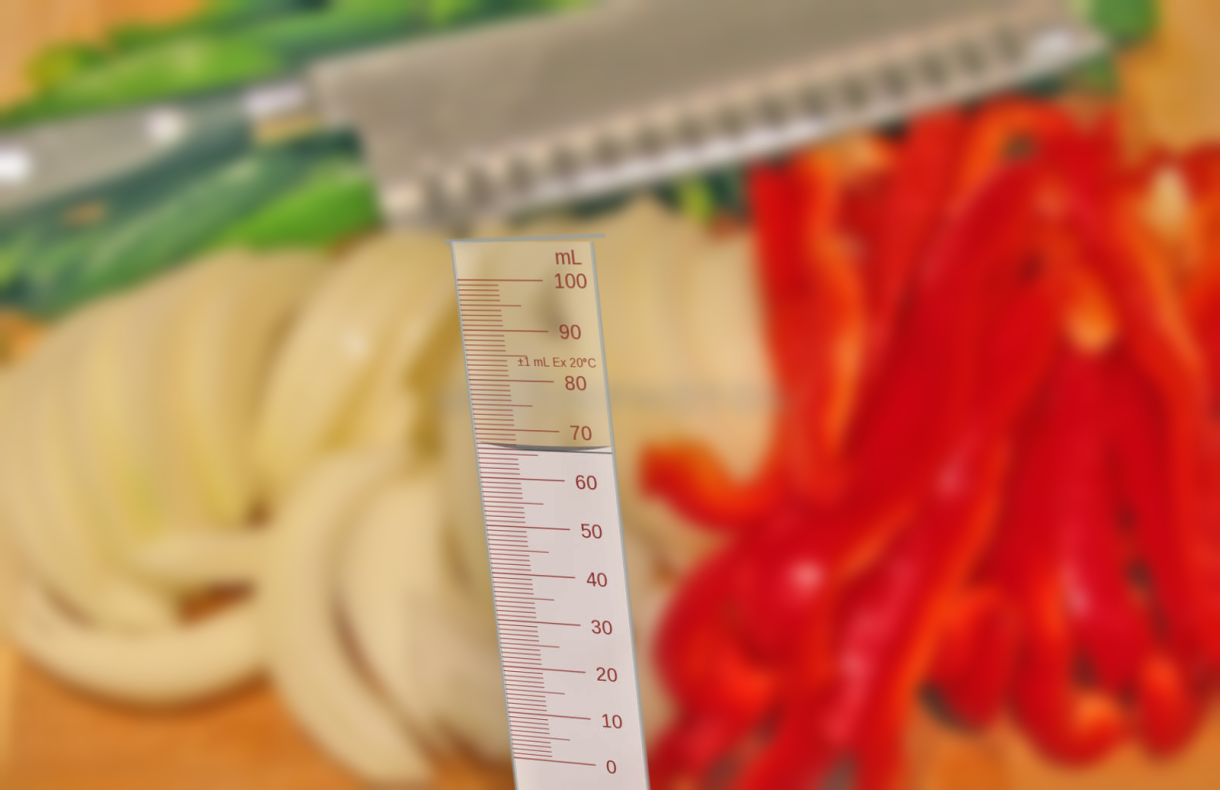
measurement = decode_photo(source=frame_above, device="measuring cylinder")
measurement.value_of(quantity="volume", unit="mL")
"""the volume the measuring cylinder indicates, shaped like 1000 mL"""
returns 66 mL
